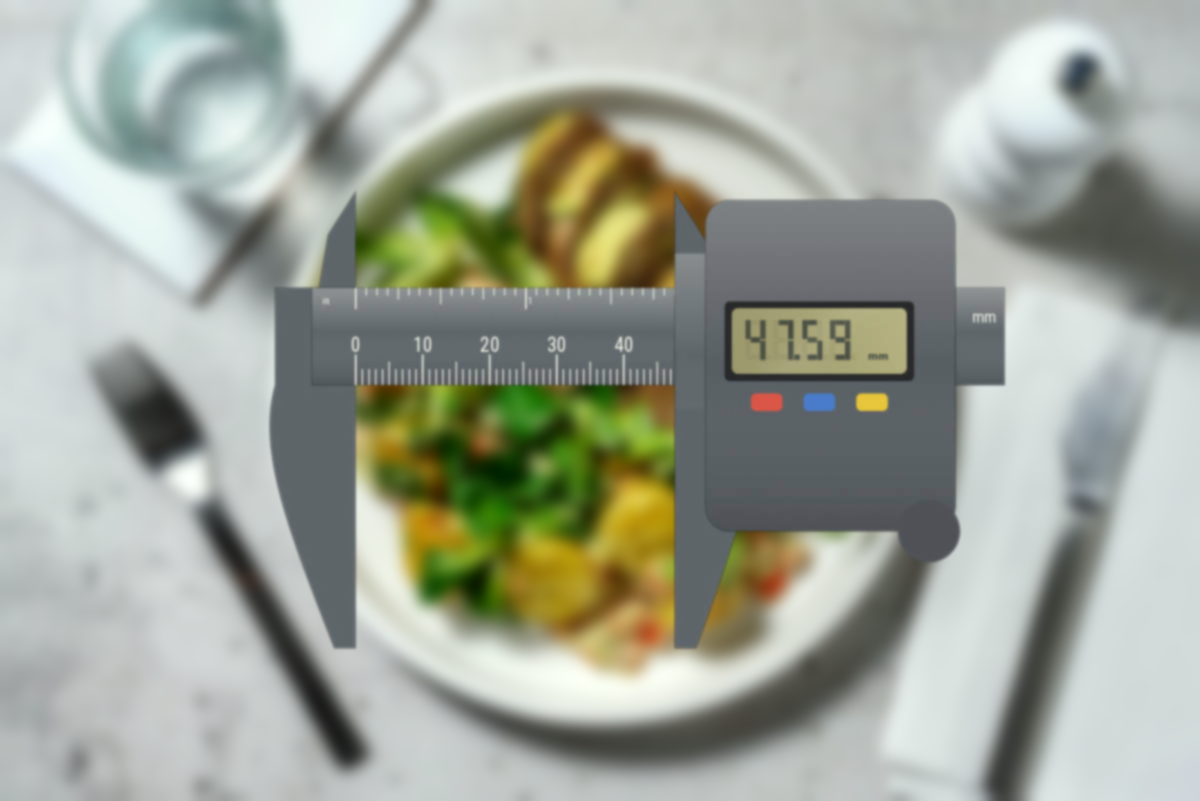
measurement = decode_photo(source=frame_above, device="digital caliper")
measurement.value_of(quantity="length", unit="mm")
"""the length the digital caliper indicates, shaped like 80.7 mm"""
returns 47.59 mm
